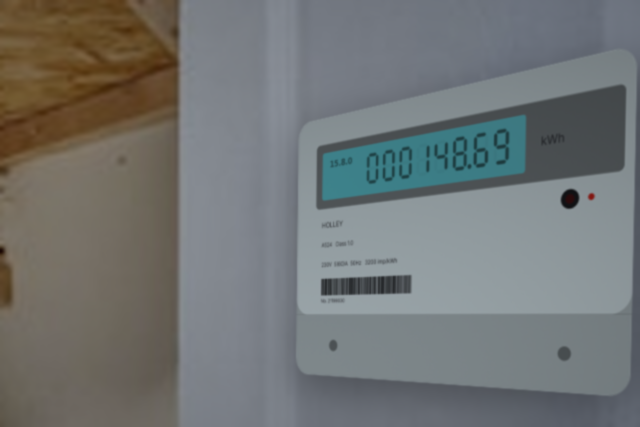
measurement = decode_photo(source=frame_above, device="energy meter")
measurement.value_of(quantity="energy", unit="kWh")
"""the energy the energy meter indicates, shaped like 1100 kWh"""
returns 148.69 kWh
